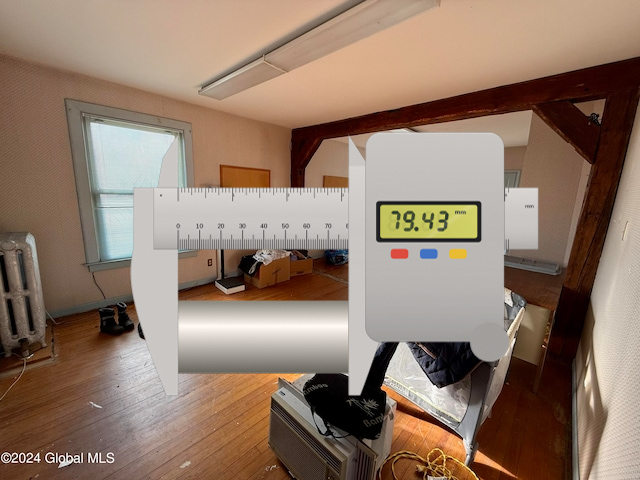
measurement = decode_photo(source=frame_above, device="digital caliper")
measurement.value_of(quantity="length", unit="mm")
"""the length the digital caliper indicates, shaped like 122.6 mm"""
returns 79.43 mm
